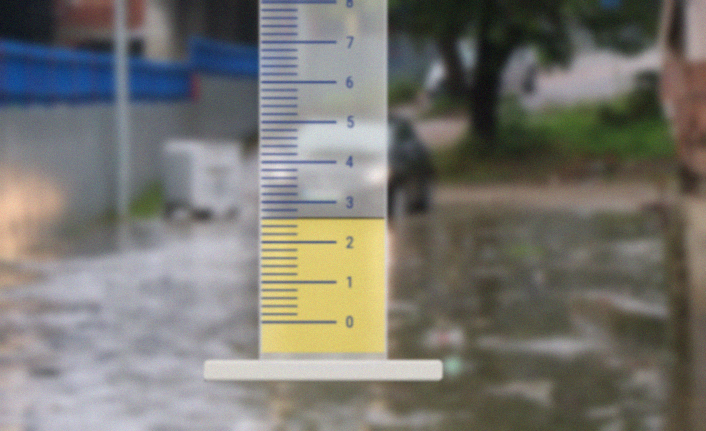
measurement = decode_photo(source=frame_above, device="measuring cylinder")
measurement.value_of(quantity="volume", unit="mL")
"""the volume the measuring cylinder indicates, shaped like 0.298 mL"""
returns 2.6 mL
